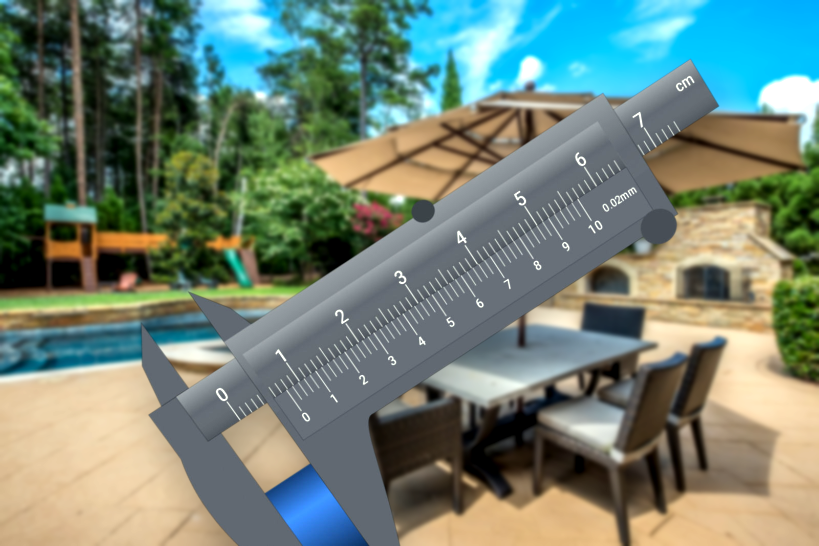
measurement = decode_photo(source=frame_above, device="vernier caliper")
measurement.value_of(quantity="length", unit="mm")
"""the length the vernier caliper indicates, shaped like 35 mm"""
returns 7.8 mm
